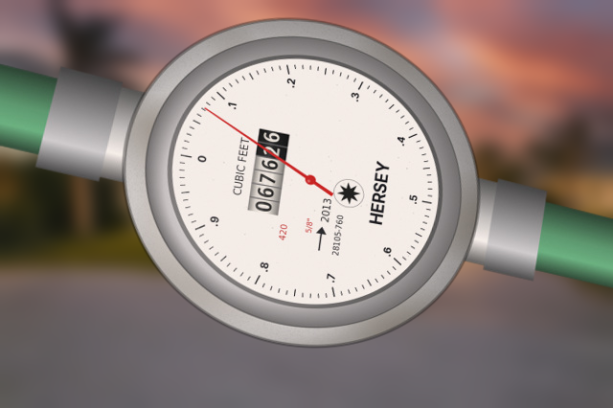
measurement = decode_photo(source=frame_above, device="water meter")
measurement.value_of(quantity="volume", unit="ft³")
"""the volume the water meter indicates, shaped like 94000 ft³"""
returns 67626.07 ft³
